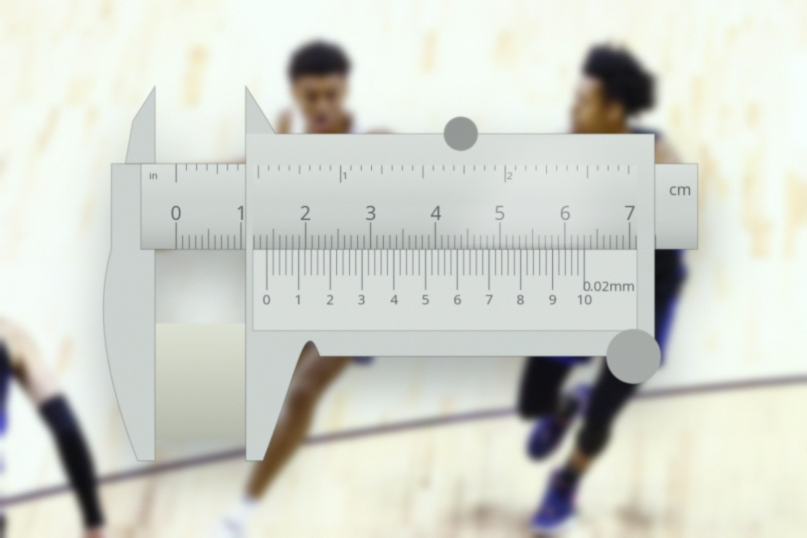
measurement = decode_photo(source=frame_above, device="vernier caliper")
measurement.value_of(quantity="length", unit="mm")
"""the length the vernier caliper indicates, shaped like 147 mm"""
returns 14.0 mm
